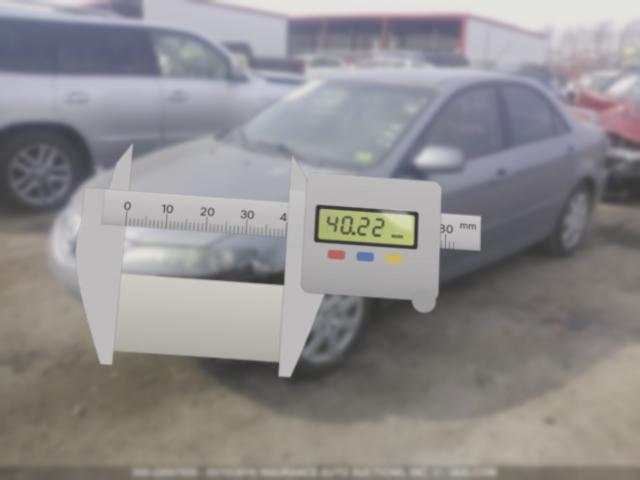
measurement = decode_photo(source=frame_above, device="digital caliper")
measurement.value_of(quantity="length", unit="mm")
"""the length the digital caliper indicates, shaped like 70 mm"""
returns 40.22 mm
